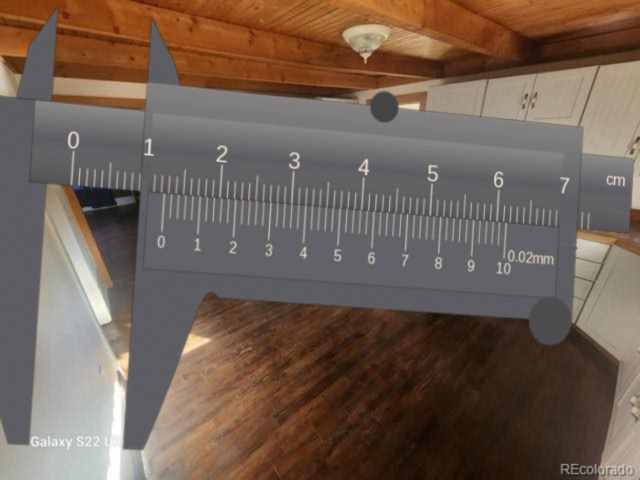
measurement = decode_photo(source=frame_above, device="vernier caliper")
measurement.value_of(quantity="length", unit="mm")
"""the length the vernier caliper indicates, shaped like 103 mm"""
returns 12.4 mm
